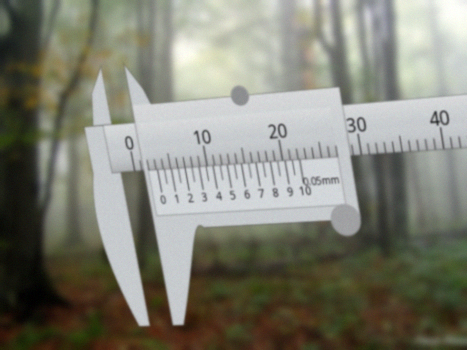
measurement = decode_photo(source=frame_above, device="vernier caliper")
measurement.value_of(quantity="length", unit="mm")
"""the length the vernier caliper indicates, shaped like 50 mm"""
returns 3.2 mm
